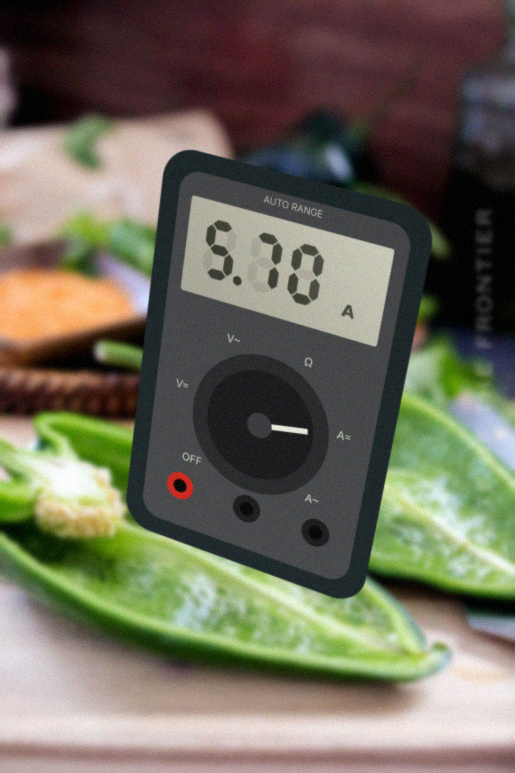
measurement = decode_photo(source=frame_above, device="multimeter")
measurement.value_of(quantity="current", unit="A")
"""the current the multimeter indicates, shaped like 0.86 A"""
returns 5.70 A
